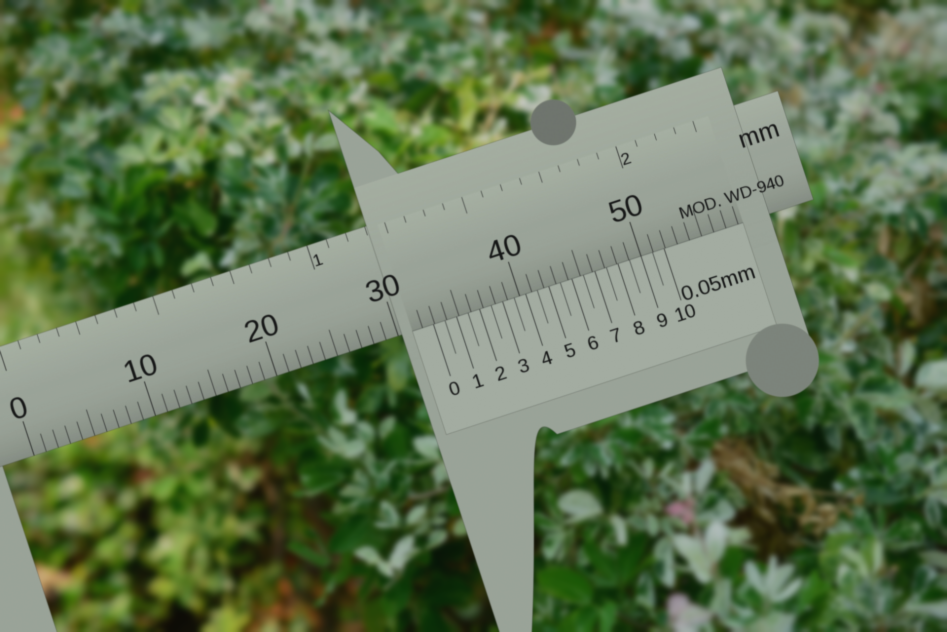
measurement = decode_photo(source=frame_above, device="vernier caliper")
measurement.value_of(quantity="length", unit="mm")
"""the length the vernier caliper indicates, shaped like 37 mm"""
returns 32.9 mm
